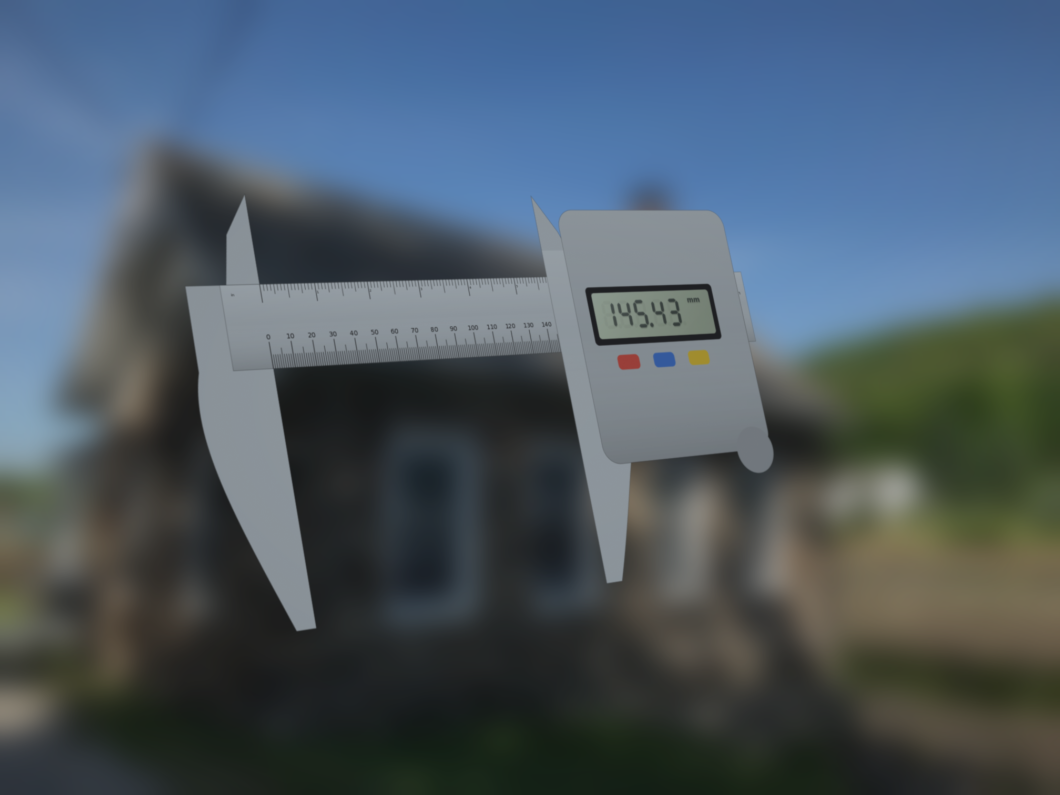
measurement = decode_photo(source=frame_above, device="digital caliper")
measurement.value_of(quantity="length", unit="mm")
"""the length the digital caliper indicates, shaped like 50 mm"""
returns 145.43 mm
